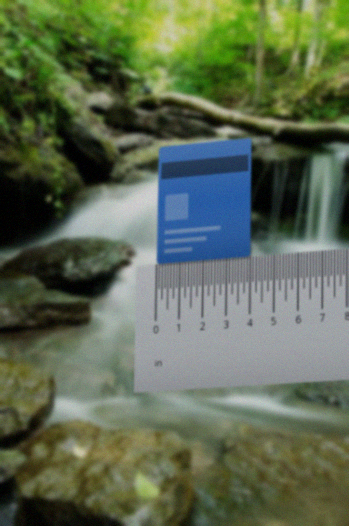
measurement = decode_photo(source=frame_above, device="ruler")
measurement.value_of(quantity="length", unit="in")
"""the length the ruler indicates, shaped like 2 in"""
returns 4 in
